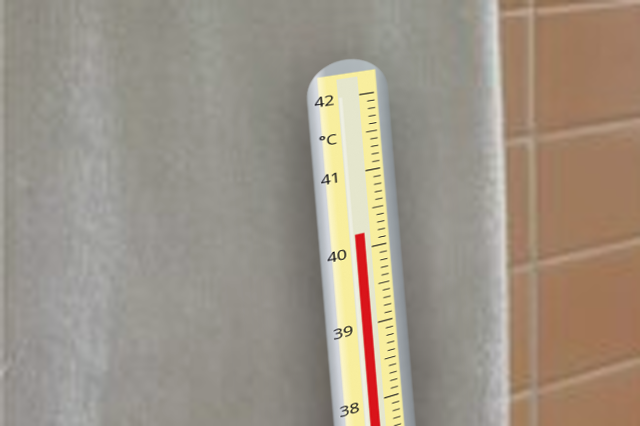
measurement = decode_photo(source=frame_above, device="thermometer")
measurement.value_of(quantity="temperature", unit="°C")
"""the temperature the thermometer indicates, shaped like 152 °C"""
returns 40.2 °C
